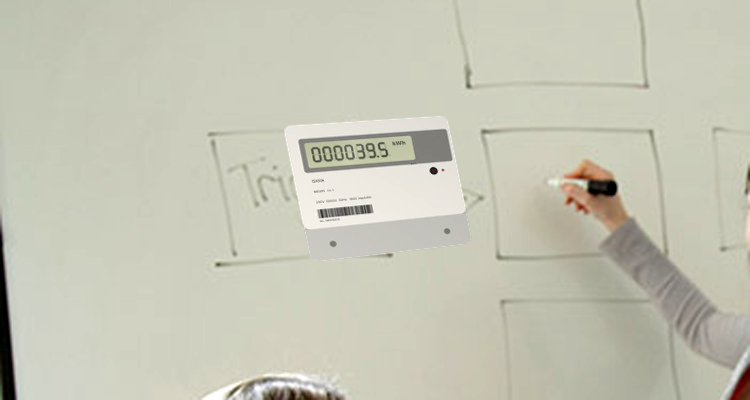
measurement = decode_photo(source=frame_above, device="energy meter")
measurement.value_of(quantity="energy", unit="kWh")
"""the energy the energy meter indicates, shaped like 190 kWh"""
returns 39.5 kWh
